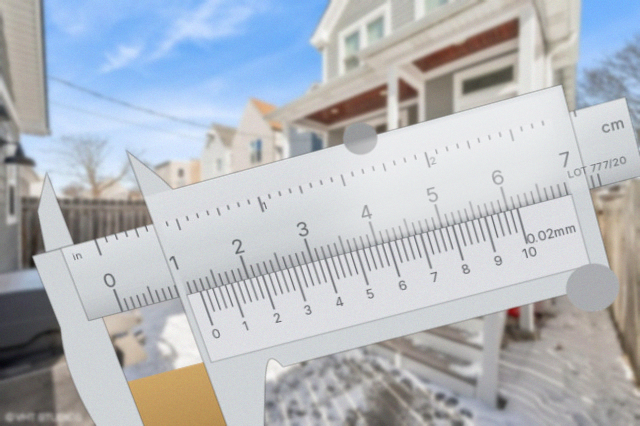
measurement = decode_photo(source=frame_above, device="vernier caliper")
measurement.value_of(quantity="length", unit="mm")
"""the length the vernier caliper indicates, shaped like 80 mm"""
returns 12.4 mm
